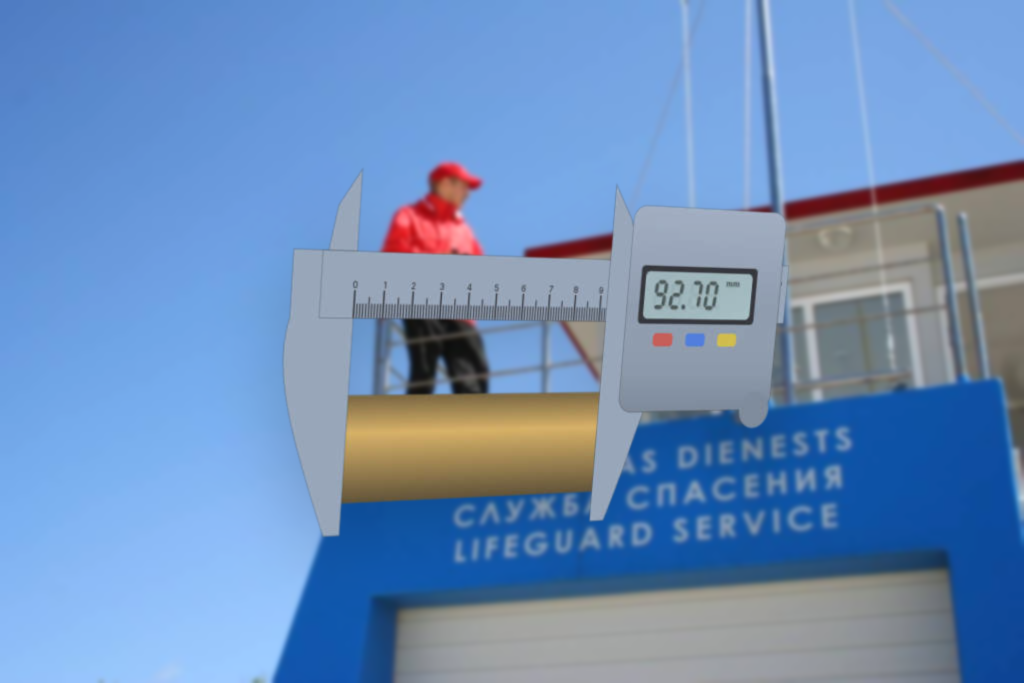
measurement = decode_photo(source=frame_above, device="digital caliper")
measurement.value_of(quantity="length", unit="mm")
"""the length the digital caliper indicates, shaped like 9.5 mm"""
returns 92.70 mm
